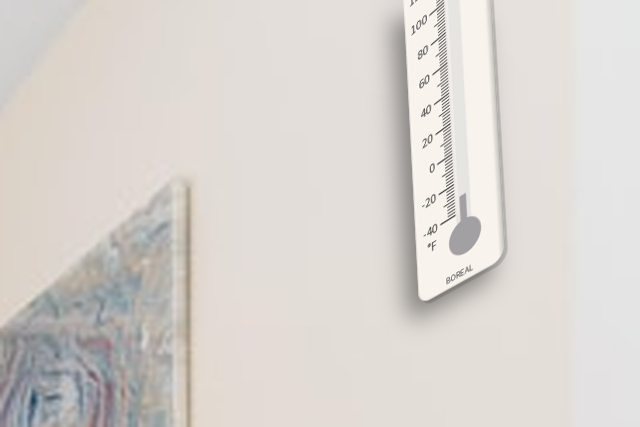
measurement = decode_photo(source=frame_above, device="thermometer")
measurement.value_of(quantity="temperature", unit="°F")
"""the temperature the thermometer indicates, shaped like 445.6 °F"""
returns -30 °F
